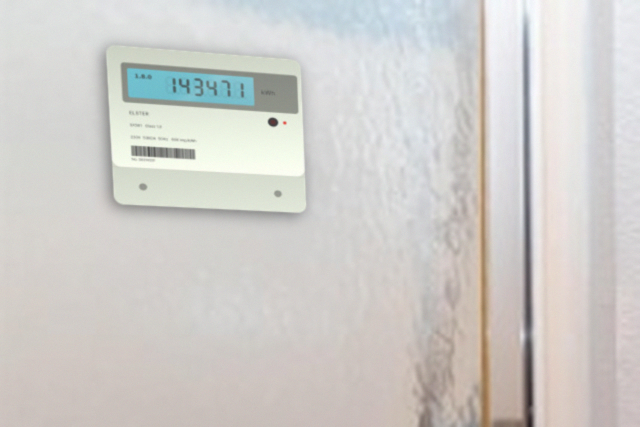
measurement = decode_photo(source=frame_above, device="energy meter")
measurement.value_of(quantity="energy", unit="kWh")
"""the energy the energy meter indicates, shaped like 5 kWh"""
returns 143471 kWh
